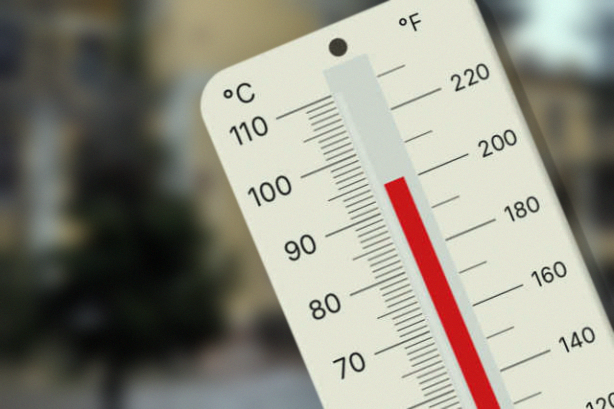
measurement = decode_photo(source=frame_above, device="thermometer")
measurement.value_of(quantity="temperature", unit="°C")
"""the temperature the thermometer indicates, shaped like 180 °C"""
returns 94 °C
